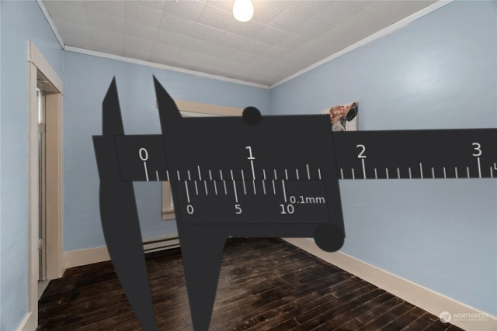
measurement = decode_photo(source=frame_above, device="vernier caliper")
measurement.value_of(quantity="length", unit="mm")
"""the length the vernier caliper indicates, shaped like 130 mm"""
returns 3.6 mm
